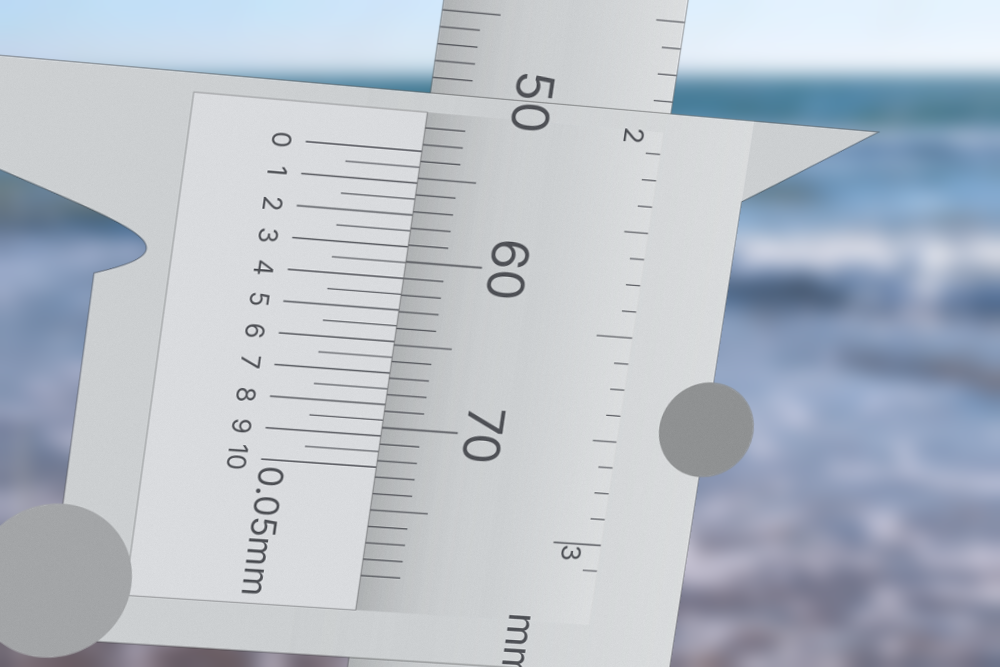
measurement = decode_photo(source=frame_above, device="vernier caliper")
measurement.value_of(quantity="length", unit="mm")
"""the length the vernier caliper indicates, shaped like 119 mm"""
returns 53.4 mm
